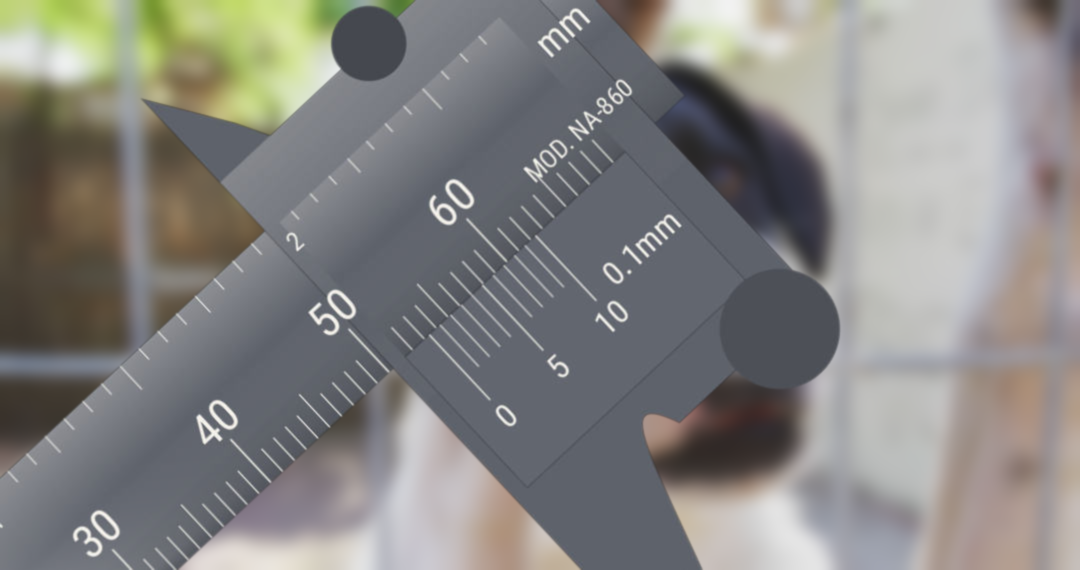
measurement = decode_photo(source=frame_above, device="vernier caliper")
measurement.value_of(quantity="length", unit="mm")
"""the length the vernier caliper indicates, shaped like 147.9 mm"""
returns 53.4 mm
